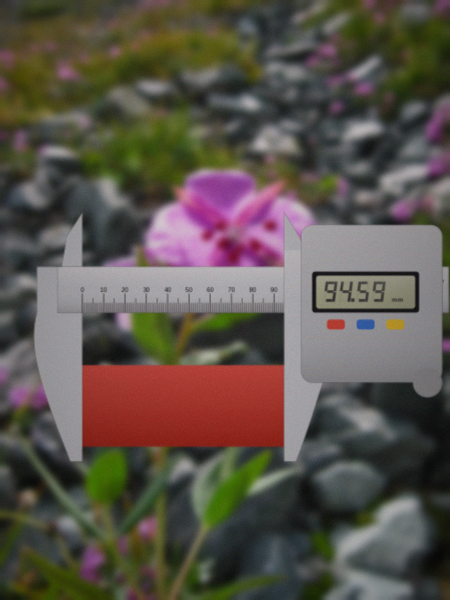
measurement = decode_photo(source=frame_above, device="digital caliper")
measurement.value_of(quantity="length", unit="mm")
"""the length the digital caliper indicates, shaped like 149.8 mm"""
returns 94.59 mm
